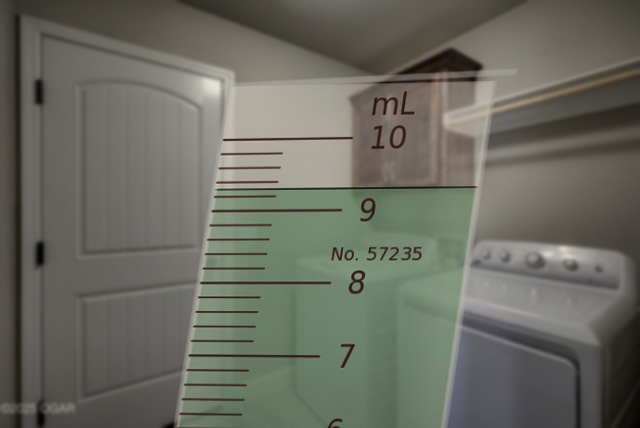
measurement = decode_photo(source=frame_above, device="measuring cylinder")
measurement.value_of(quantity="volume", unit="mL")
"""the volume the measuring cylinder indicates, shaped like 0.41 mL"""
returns 9.3 mL
